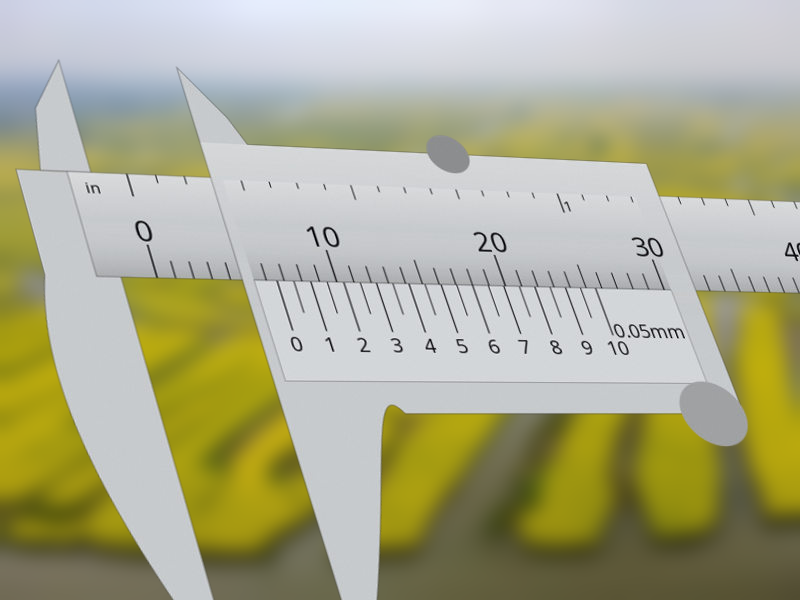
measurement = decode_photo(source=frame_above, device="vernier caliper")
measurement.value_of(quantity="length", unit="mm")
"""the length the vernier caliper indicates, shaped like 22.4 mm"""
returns 6.6 mm
